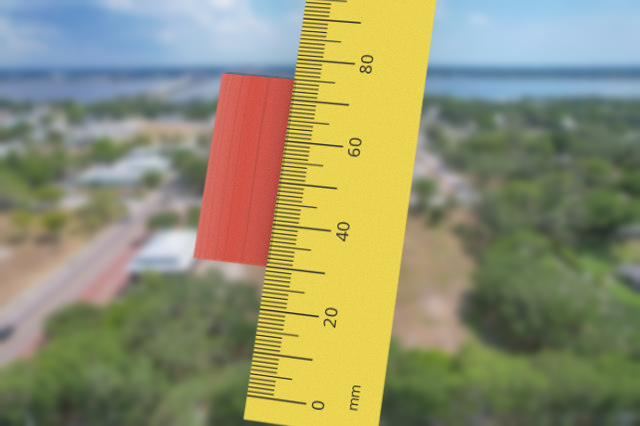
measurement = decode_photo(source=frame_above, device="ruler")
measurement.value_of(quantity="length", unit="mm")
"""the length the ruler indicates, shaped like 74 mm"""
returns 45 mm
